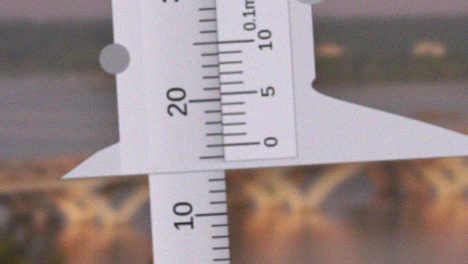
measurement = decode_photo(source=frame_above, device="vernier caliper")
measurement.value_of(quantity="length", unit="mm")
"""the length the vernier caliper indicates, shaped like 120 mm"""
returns 16.0 mm
